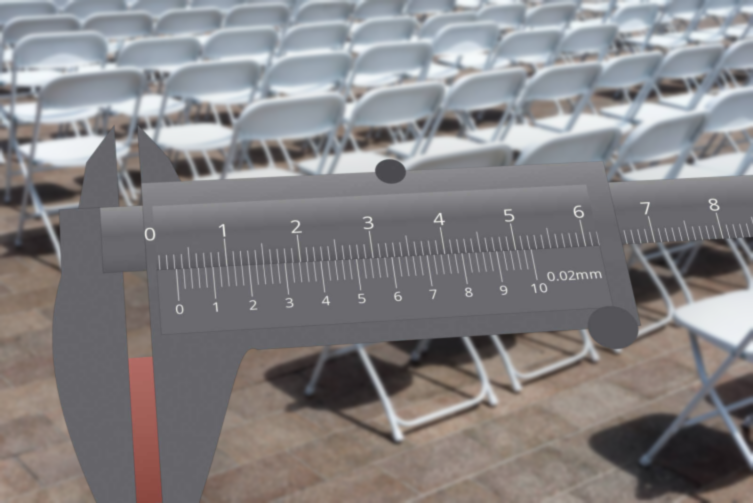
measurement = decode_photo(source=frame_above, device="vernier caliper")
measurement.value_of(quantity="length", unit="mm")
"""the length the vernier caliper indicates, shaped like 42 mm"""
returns 3.2 mm
